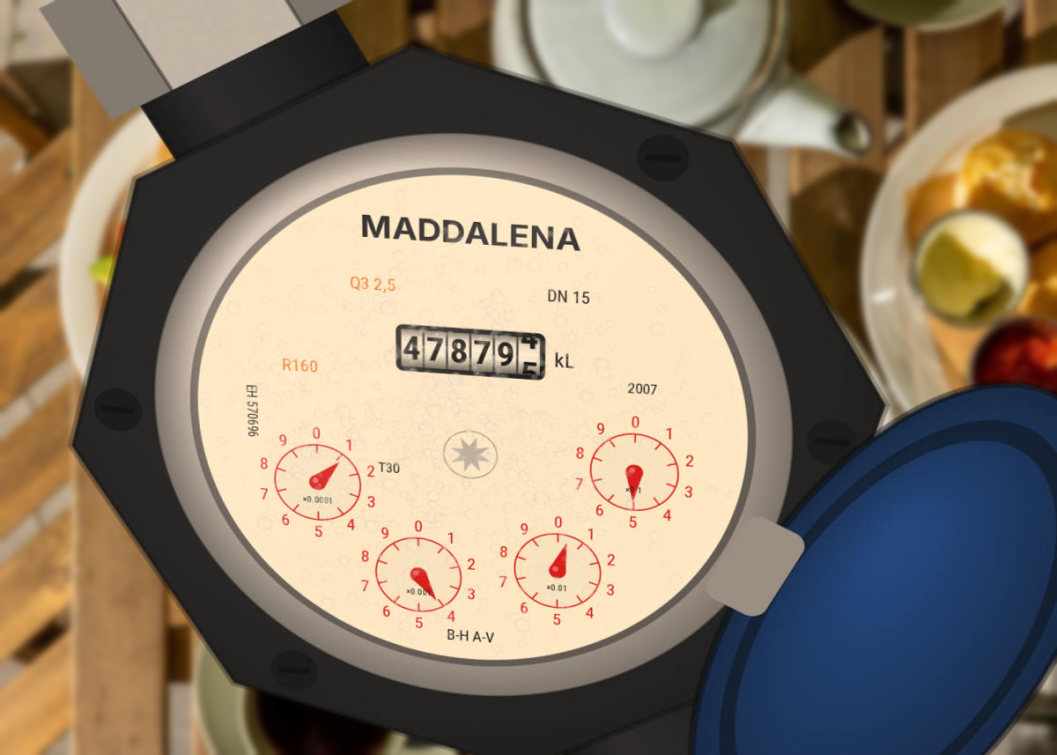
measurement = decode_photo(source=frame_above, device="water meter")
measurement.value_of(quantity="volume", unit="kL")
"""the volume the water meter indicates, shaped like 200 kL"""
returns 478794.5041 kL
